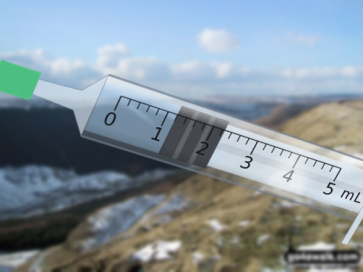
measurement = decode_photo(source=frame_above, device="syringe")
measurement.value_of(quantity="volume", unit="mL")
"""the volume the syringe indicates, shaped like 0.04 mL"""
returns 1.2 mL
